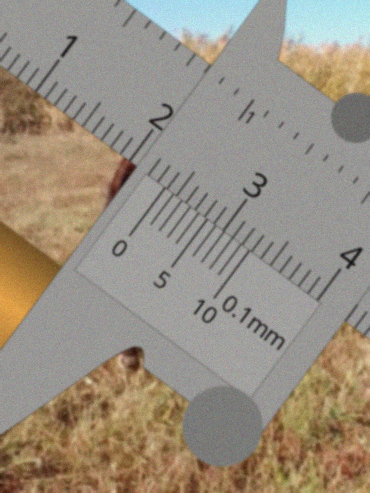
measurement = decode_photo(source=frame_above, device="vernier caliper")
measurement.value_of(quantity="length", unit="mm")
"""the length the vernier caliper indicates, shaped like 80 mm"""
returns 23.8 mm
